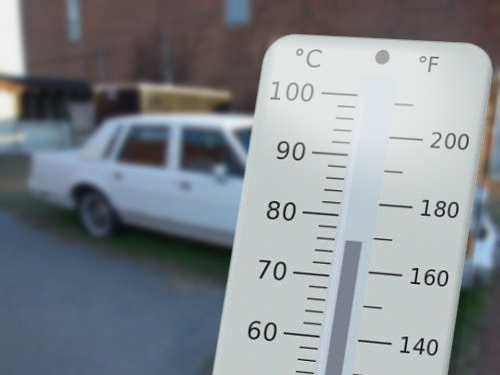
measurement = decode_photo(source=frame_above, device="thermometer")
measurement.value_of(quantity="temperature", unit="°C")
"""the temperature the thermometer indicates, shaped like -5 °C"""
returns 76 °C
